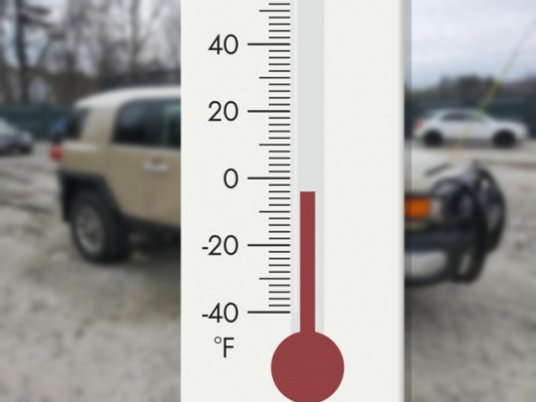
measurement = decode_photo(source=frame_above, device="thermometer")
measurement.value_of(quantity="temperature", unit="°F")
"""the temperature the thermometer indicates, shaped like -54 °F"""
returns -4 °F
